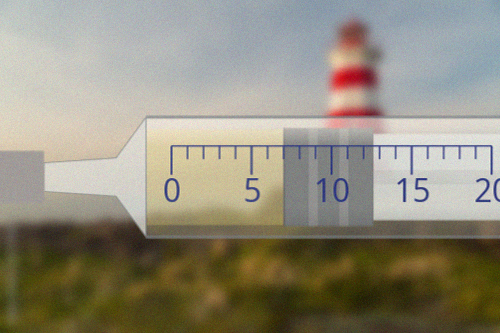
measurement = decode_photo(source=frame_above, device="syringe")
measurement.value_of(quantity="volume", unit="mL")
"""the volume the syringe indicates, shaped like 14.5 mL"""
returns 7 mL
